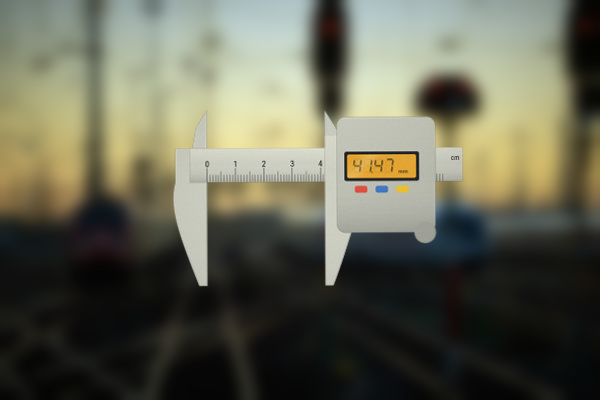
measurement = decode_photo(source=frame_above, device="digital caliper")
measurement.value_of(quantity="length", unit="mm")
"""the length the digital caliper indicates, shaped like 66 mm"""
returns 41.47 mm
